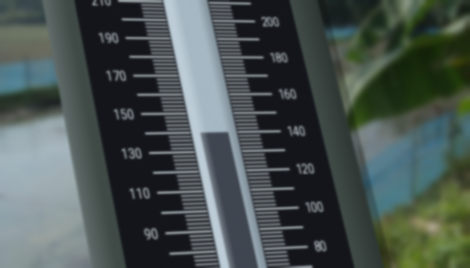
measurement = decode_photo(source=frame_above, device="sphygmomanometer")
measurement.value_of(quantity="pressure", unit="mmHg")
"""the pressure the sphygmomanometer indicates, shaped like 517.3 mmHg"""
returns 140 mmHg
